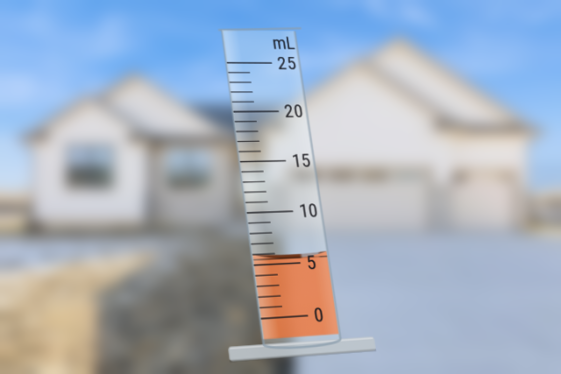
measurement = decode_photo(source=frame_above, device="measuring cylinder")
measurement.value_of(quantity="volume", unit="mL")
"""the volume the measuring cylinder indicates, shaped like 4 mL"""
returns 5.5 mL
